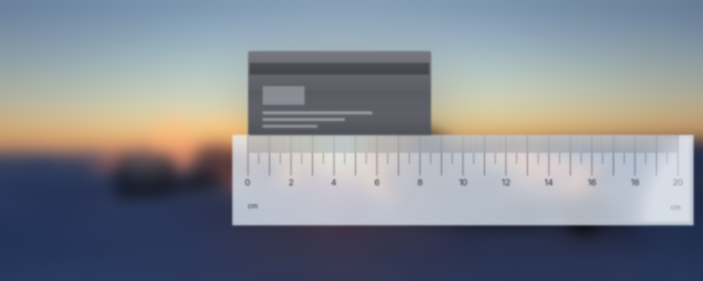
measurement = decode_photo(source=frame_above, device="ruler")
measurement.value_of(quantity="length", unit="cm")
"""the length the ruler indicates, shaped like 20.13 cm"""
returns 8.5 cm
